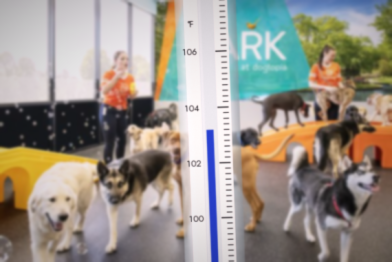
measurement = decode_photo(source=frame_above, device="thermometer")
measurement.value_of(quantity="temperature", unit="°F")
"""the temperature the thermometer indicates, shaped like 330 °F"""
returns 103.2 °F
